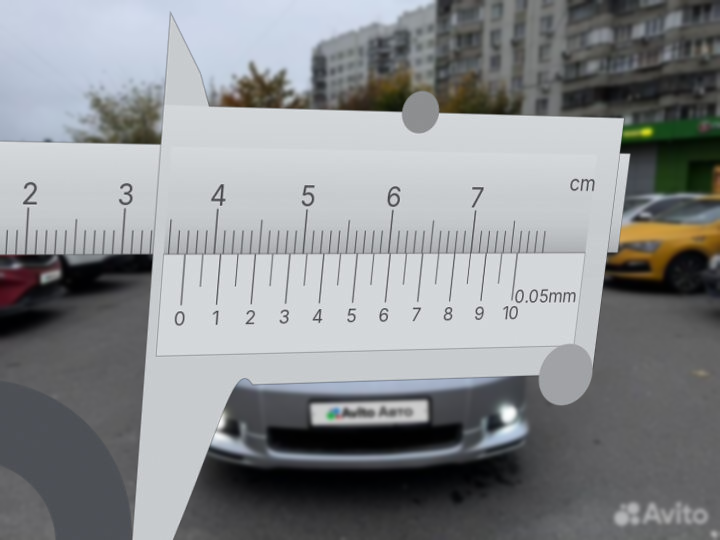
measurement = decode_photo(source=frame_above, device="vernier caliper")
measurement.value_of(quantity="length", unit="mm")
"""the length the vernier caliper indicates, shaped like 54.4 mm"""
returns 36.8 mm
